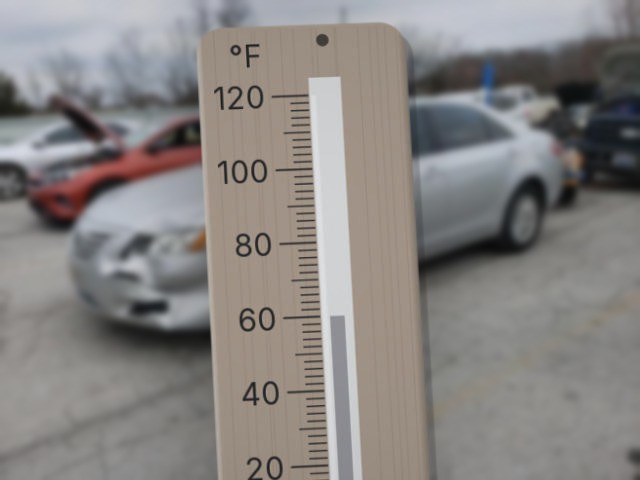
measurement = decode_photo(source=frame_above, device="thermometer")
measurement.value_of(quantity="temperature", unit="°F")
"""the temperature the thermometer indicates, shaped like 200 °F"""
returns 60 °F
